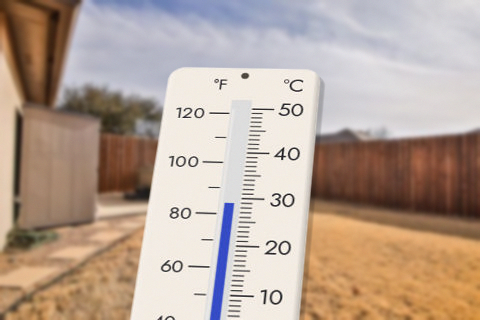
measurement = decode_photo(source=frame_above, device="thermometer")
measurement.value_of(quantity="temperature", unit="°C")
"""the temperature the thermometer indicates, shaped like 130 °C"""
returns 29 °C
